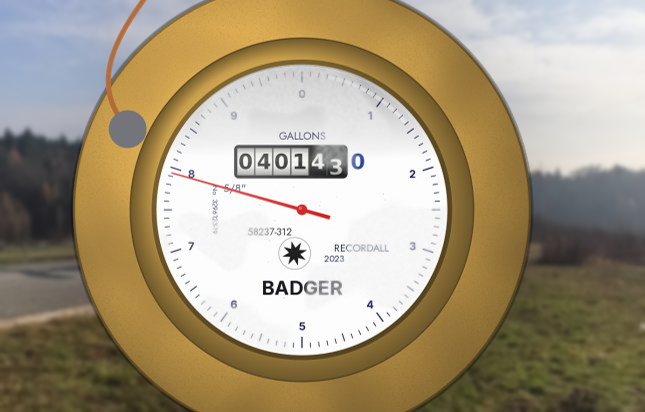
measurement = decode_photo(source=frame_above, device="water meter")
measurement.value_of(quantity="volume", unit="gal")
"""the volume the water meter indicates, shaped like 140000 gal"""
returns 401427.9 gal
